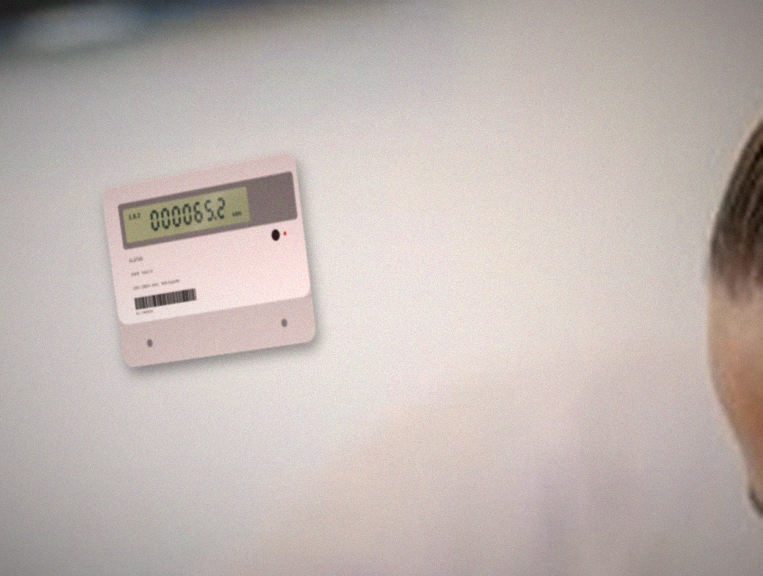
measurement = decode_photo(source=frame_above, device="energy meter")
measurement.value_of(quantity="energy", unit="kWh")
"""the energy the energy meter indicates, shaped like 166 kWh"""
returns 65.2 kWh
